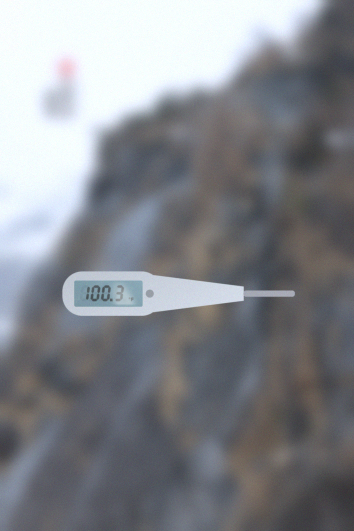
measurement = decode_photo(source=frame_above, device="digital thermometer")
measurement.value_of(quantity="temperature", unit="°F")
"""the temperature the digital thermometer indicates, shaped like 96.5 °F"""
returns 100.3 °F
